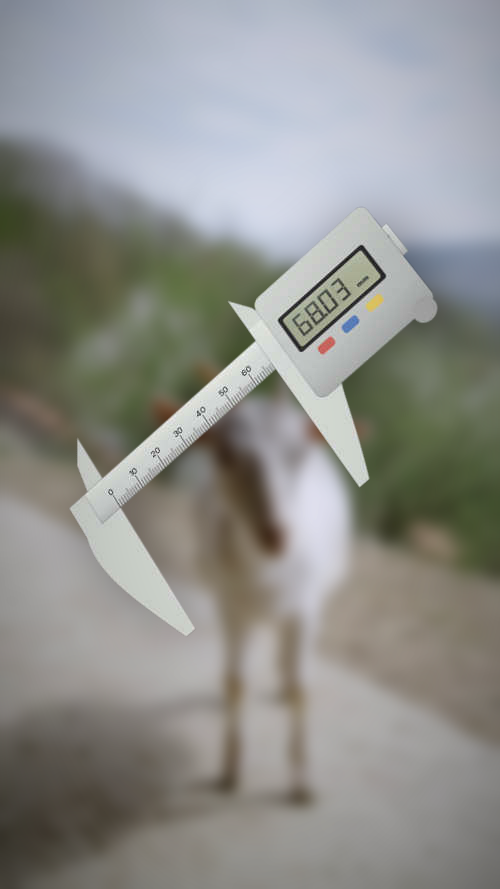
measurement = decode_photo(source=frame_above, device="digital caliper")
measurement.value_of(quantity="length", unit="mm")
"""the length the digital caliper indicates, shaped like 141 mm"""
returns 68.03 mm
